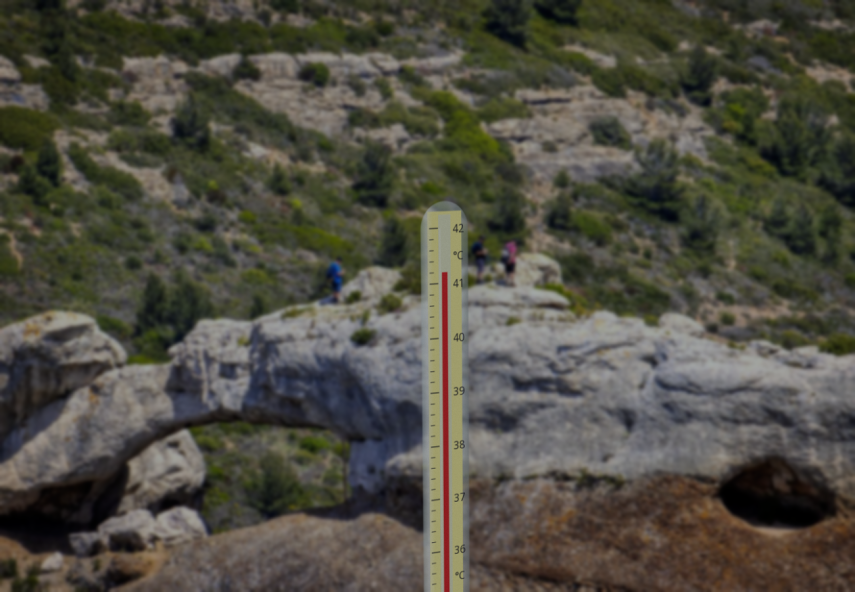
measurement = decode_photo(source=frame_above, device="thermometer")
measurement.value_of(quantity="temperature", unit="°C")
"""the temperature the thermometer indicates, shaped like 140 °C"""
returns 41.2 °C
